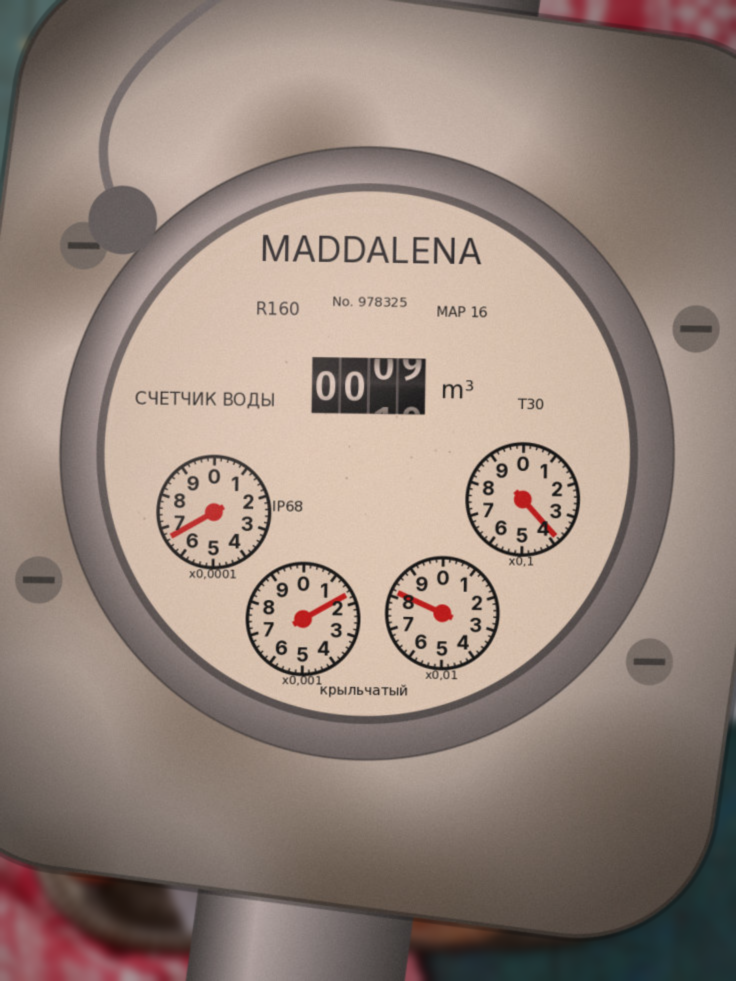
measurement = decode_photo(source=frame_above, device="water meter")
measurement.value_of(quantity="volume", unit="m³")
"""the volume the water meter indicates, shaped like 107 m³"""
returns 9.3816 m³
